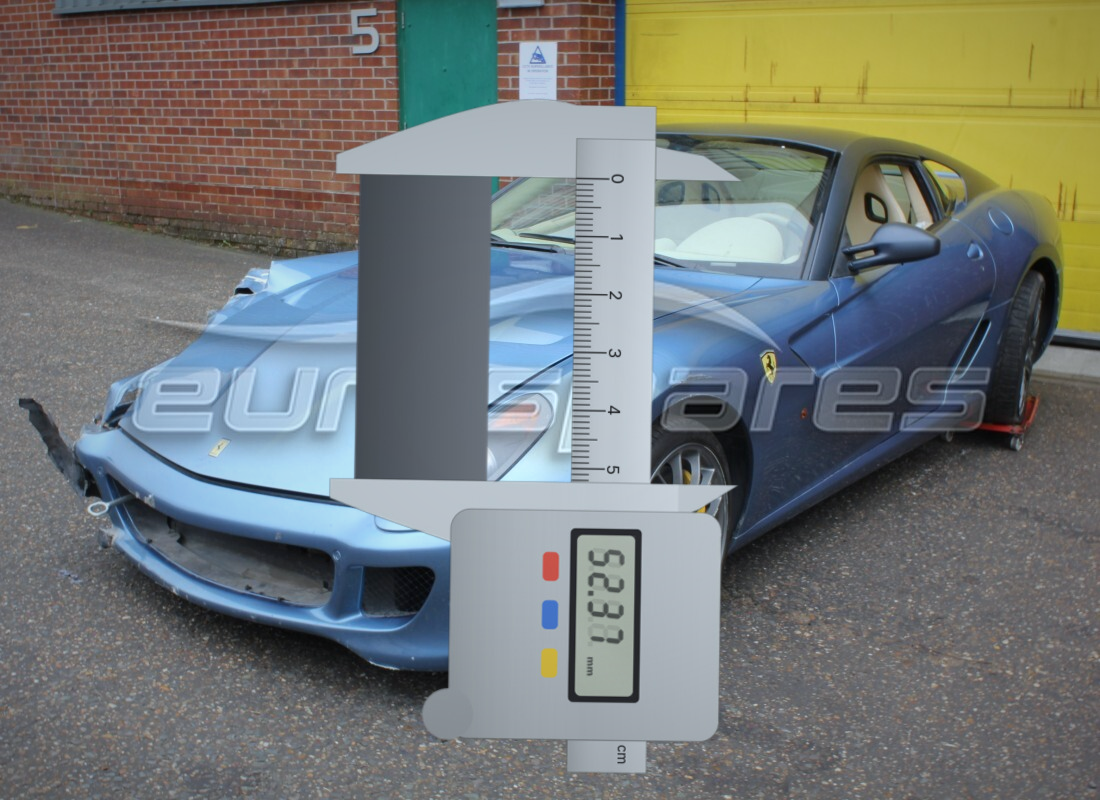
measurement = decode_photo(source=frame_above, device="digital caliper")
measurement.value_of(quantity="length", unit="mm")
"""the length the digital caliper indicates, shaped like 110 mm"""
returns 52.37 mm
